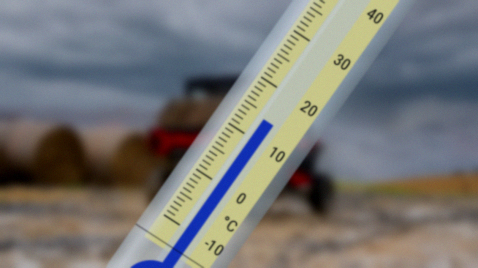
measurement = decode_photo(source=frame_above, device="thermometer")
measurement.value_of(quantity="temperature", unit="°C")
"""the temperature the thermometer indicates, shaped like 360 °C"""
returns 14 °C
